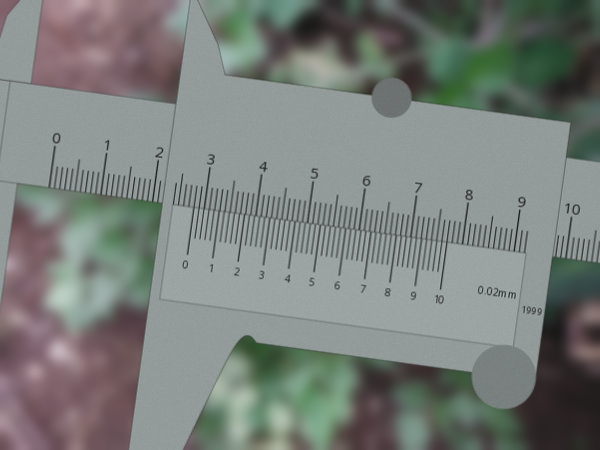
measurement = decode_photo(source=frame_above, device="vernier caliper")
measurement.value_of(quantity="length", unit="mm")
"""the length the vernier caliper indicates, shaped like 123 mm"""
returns 28.0 mm
